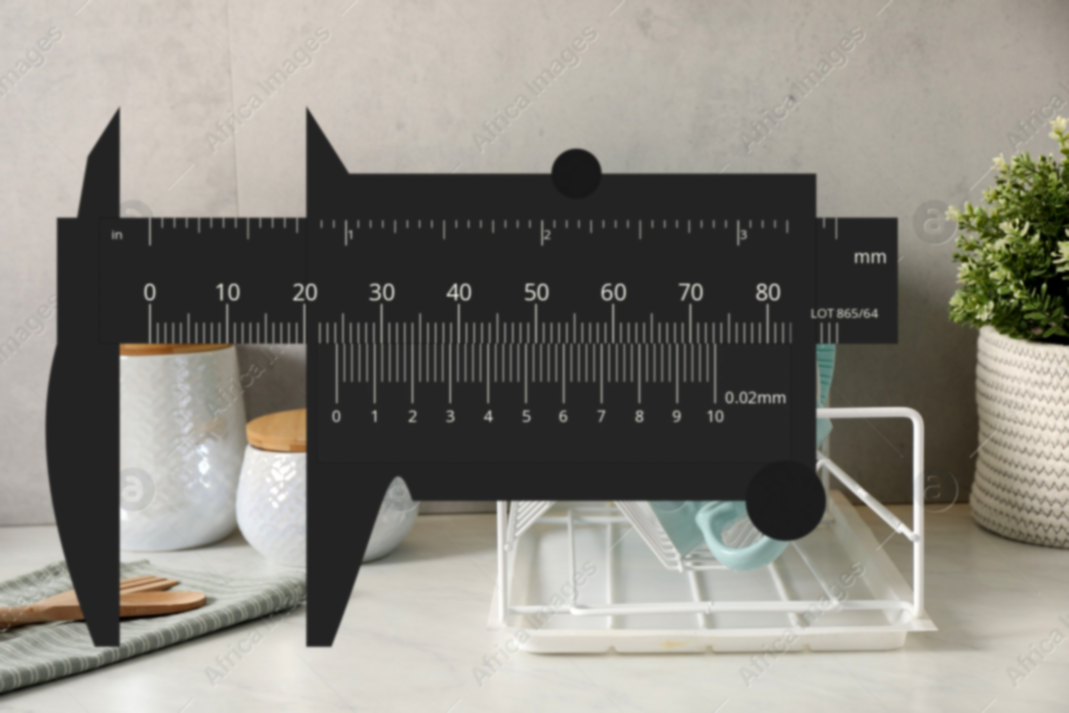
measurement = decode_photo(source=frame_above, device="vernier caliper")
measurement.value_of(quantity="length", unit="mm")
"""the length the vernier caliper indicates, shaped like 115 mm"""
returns 24.2 mm
